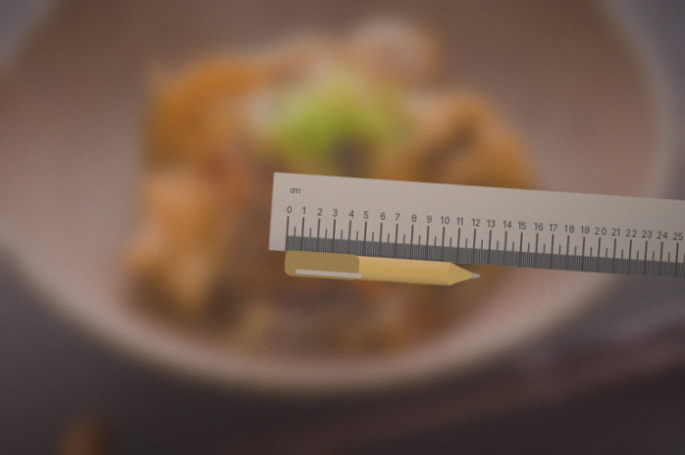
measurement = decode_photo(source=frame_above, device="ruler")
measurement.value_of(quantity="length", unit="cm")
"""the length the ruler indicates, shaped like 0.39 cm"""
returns 12.5 cm
